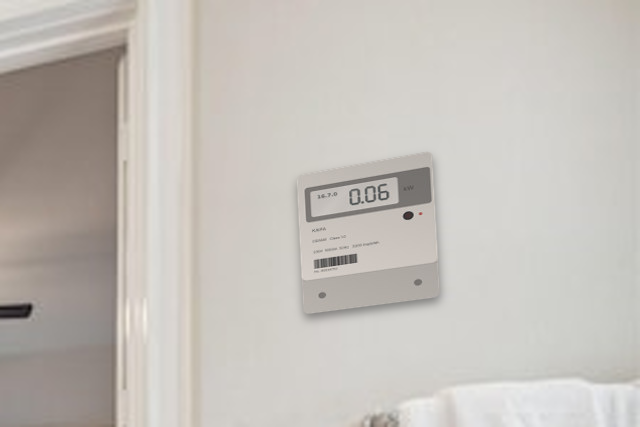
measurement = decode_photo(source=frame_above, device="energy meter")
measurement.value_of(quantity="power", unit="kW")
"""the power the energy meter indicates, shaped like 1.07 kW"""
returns 0.06 kW
